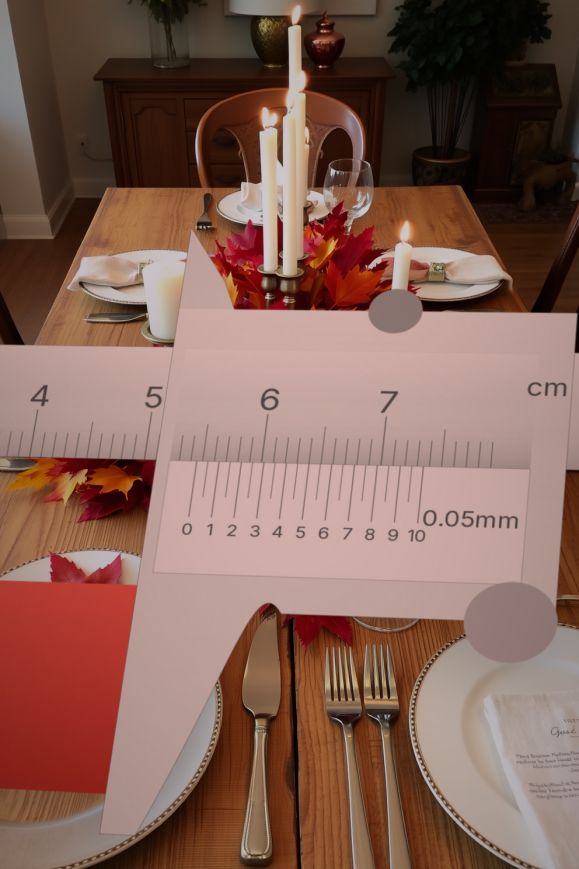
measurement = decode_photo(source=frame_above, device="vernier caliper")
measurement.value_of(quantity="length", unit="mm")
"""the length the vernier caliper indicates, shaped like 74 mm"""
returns 54.5 mm
